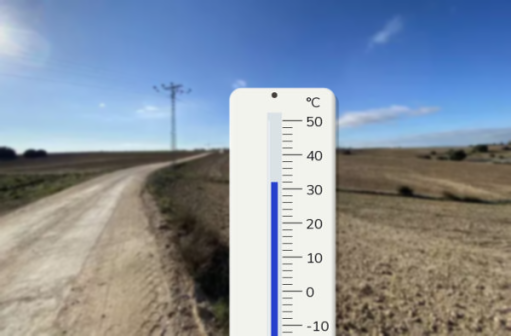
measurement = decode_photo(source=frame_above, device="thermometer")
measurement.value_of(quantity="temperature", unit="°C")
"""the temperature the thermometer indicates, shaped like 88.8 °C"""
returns 32 °C
